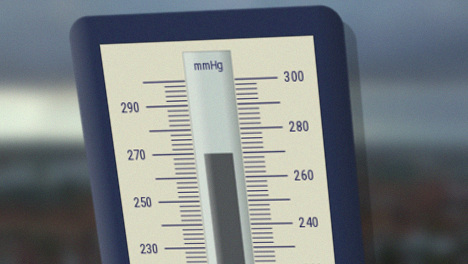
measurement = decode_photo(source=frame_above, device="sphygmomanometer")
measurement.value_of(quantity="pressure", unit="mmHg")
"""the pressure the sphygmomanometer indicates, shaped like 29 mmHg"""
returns 270 mmHg
